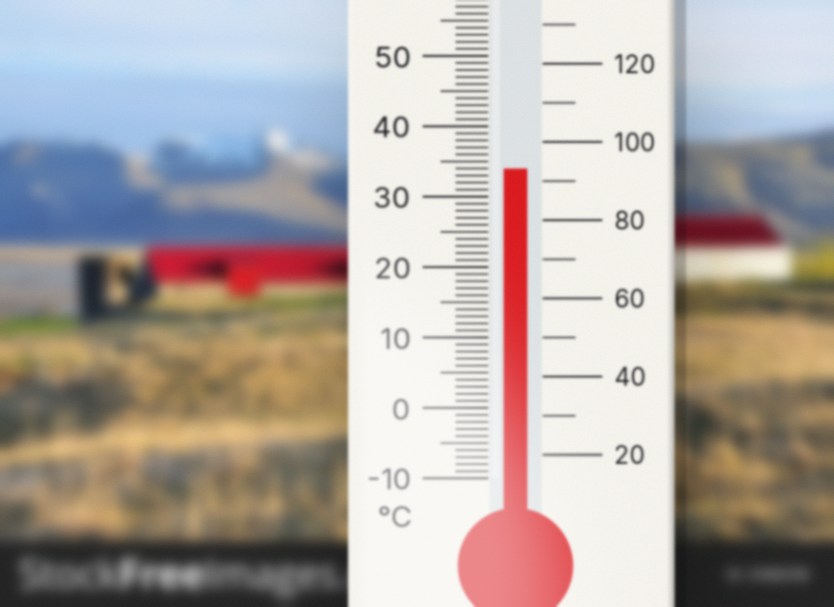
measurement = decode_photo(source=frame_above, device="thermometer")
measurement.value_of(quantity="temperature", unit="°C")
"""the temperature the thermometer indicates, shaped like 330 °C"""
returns 34 °C
